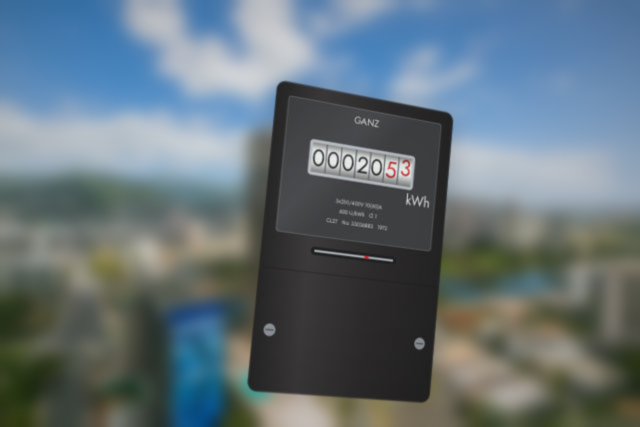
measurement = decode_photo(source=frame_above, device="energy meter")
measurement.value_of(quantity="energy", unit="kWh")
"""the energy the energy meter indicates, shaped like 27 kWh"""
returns 20.53 kWh
